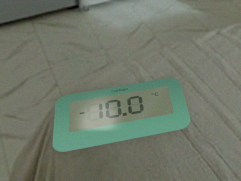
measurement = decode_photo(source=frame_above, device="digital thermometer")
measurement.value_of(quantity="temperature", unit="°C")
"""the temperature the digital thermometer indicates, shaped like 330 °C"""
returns -10.0 °C
